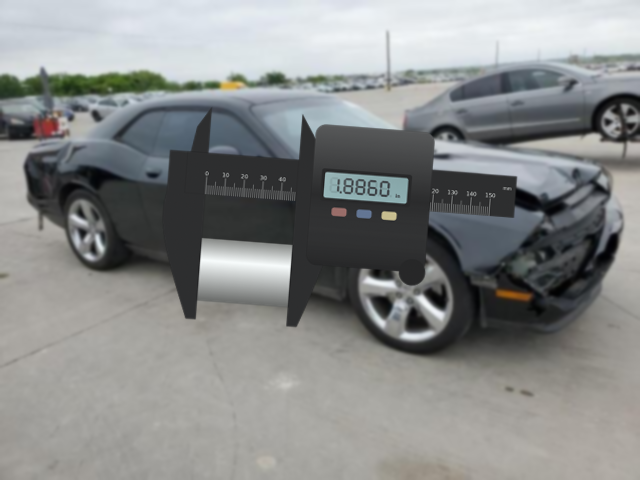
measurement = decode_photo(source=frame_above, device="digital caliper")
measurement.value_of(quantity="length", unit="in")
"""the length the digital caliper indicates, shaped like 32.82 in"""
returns 1.8860 in
